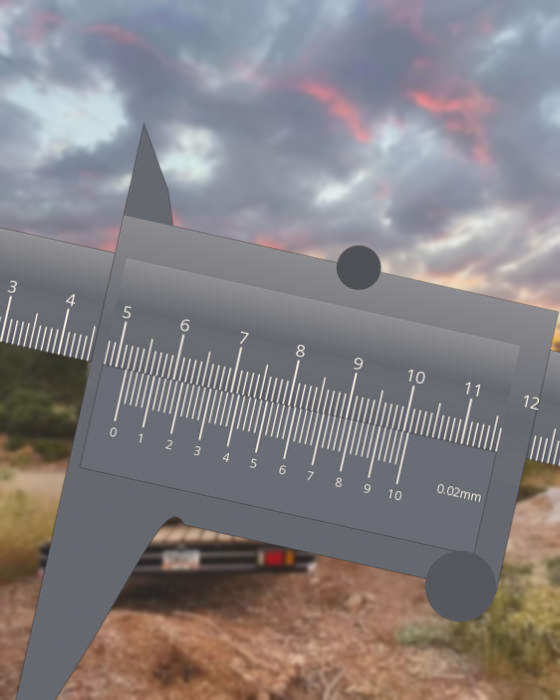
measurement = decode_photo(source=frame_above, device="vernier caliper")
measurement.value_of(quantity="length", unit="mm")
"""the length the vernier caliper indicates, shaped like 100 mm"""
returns 51.8 mm
